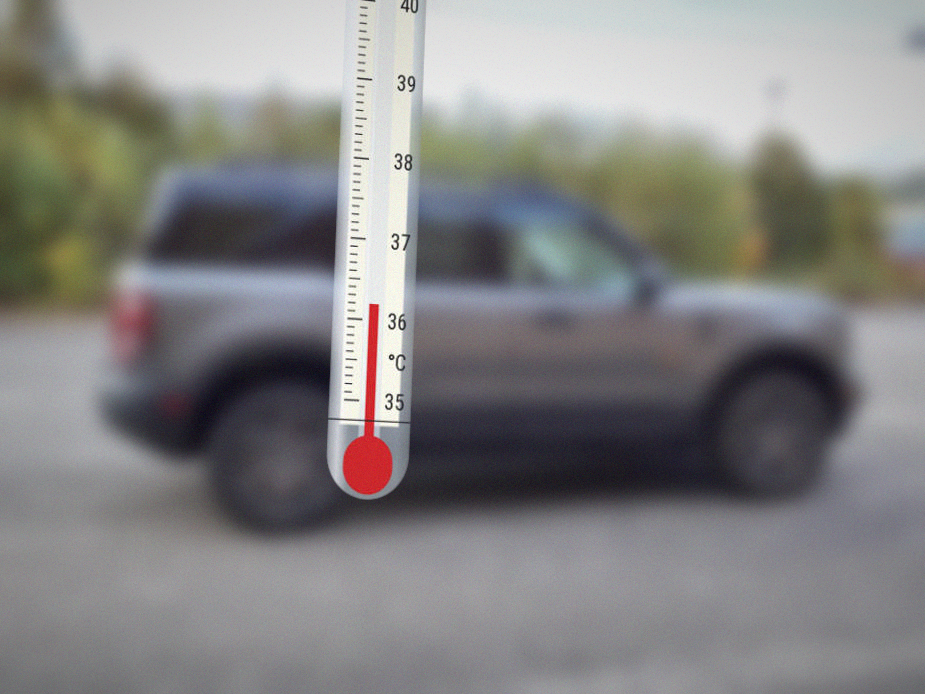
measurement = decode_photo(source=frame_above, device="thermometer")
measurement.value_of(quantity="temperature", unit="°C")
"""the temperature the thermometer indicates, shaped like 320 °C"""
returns 36.2 °C
